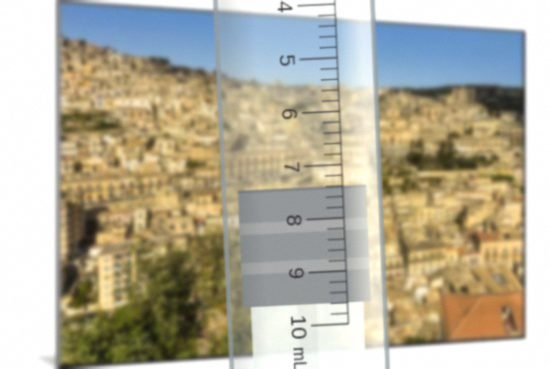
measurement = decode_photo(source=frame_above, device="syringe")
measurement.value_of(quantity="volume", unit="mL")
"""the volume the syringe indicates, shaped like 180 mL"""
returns 7.4 mL
